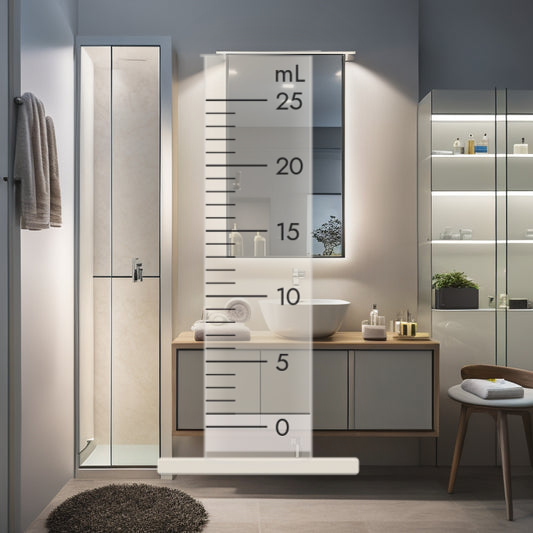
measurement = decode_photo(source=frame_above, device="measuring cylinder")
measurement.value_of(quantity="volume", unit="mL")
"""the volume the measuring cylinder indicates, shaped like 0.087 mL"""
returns 1 mL
